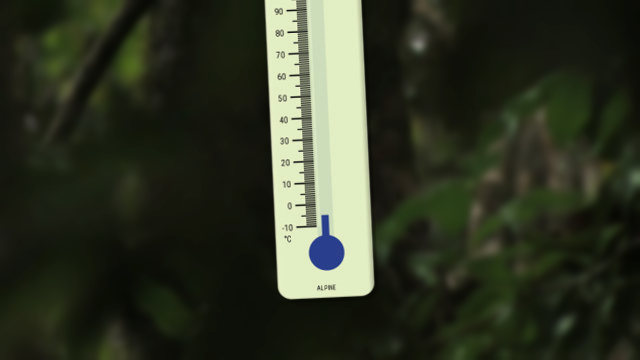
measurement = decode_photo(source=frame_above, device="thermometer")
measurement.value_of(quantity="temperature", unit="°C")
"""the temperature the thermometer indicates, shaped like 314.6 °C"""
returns -5 °C
